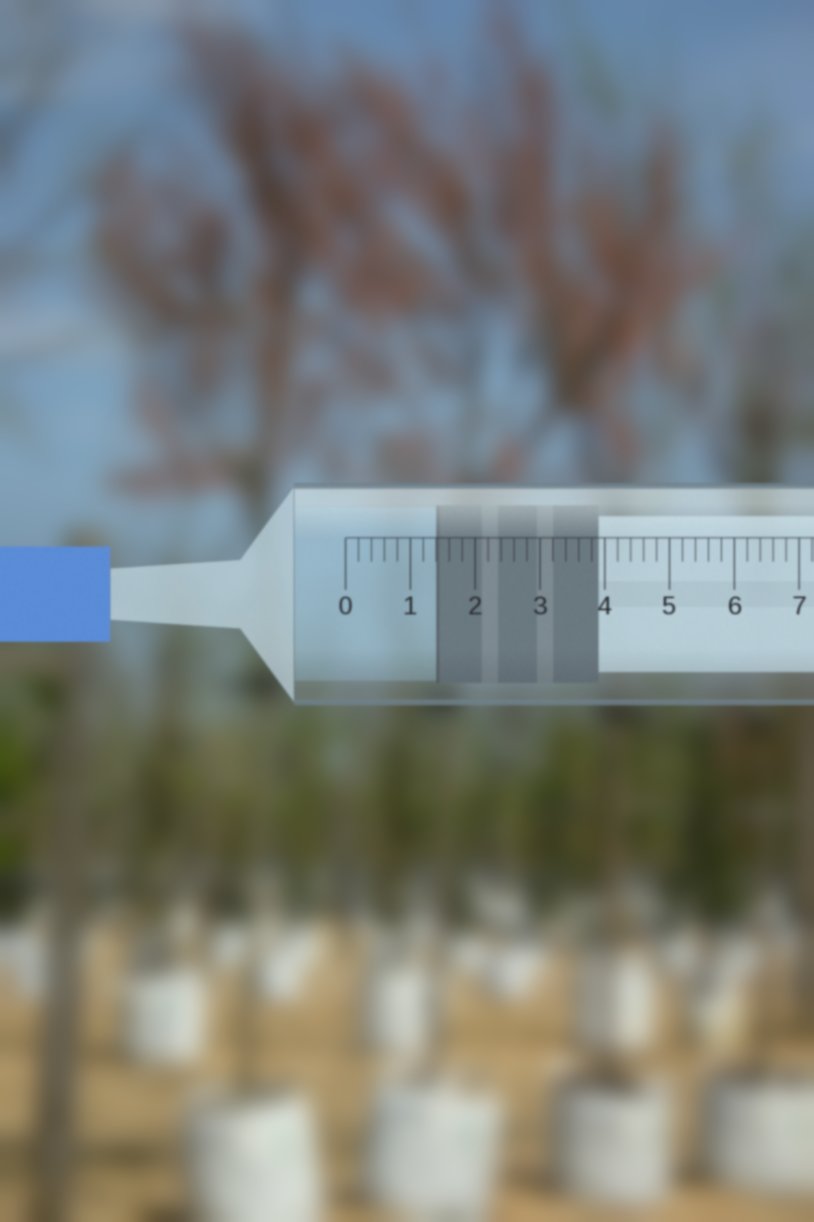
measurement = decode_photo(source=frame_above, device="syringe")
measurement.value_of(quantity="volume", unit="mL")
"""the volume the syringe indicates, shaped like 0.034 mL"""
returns 1.4 mL
